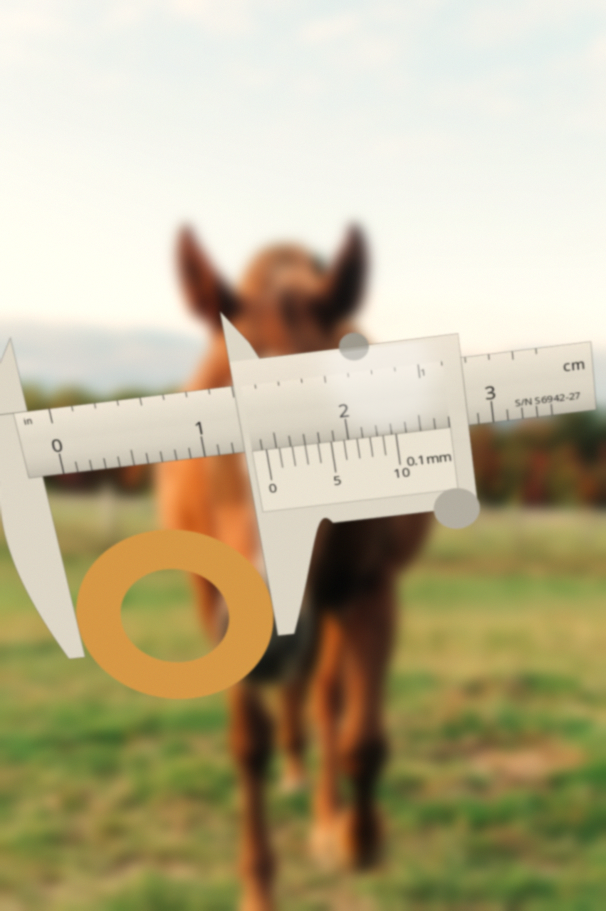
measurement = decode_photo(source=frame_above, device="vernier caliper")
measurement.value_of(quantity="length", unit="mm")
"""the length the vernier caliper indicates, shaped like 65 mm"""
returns 14.3 mm
